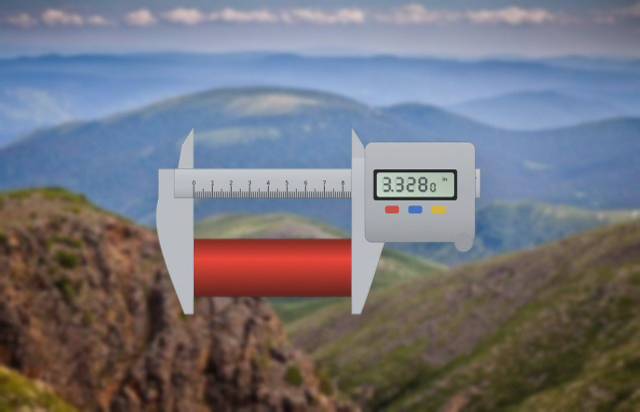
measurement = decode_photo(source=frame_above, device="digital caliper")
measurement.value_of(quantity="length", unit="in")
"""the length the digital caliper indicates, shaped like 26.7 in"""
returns 3.3280 in
